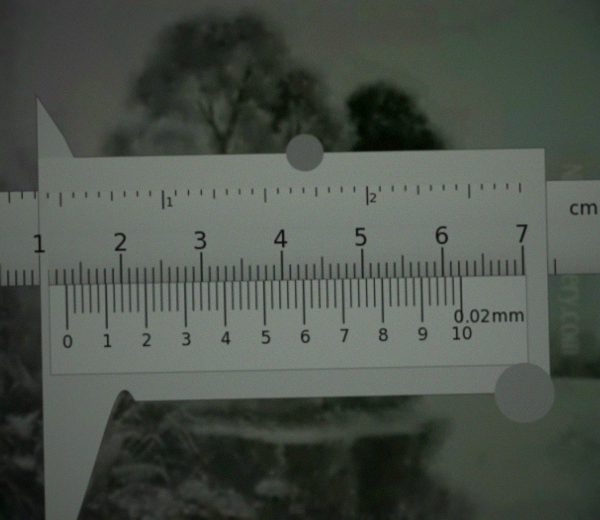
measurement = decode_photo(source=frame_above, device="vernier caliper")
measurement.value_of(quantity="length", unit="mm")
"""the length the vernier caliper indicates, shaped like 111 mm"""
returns 13.2 mm
